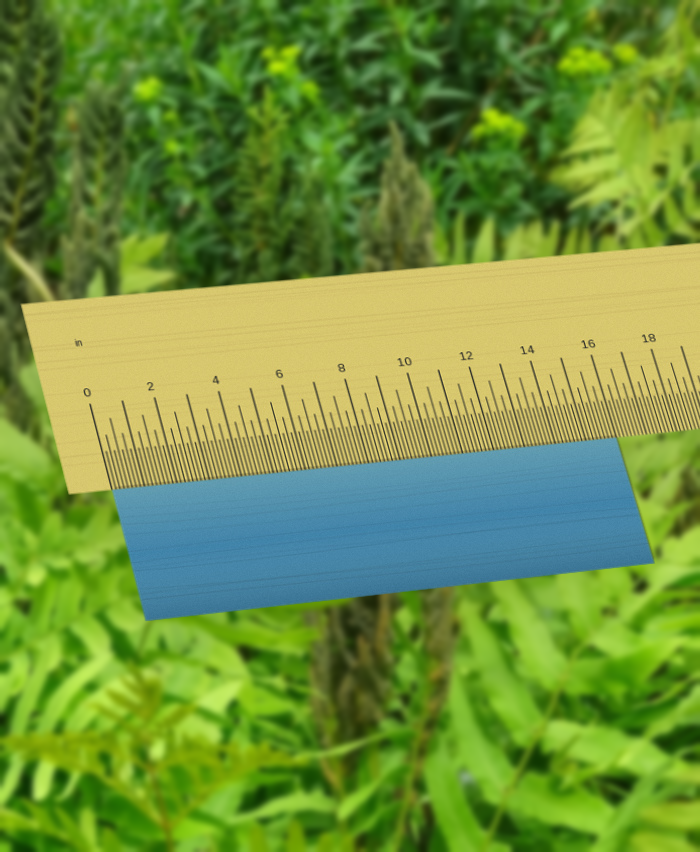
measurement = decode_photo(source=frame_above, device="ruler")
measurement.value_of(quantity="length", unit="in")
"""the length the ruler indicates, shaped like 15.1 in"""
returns 16 in
